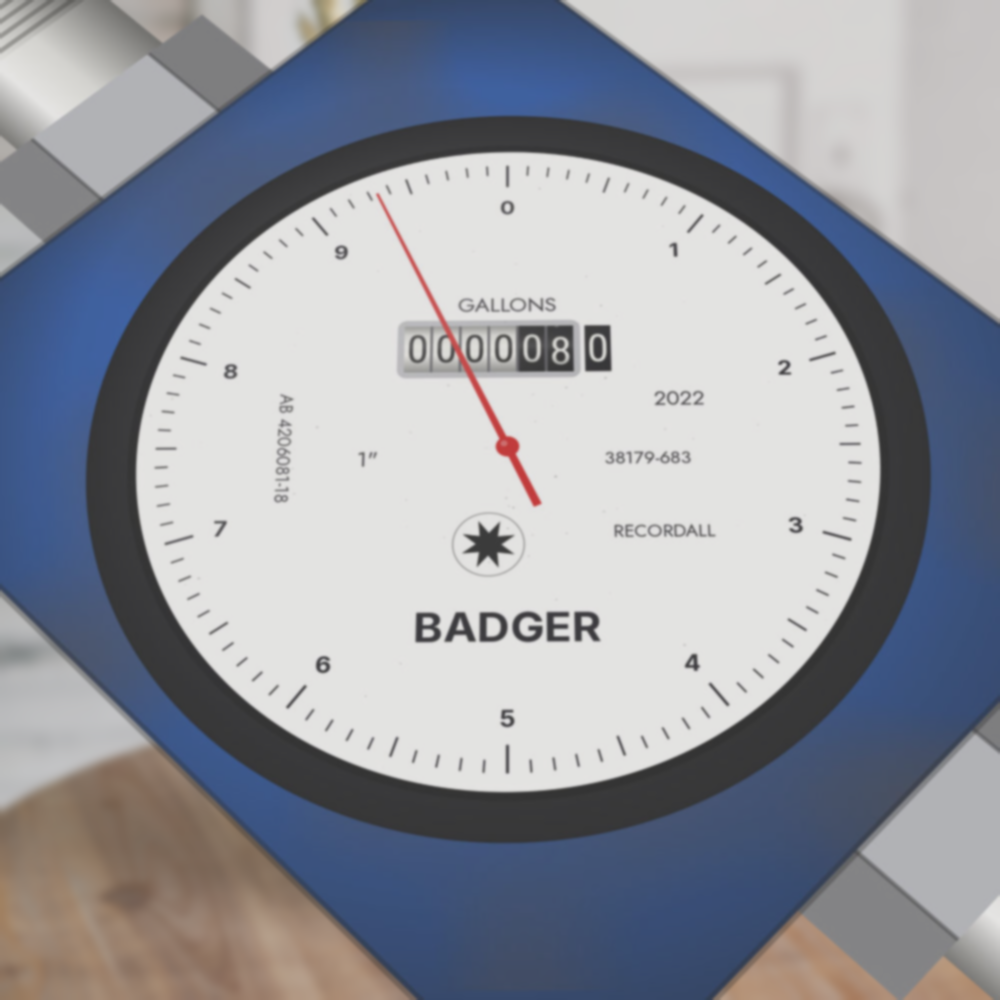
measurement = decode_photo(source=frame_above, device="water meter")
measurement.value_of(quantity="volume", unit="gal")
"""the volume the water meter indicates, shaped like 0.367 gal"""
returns 79.3 gal
